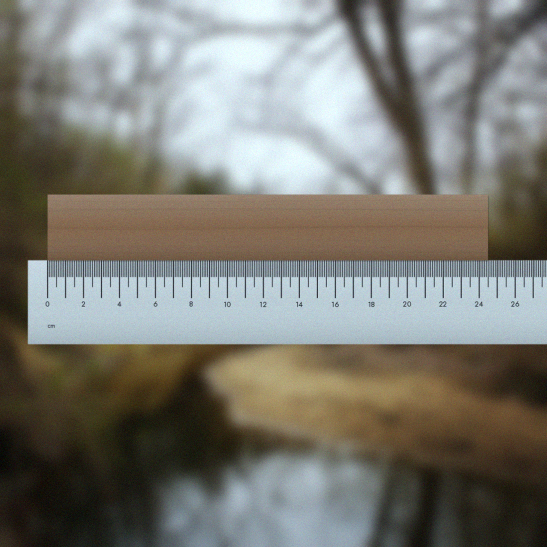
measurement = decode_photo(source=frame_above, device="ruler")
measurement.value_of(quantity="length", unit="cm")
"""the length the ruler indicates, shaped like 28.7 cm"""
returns 24.5 cm
